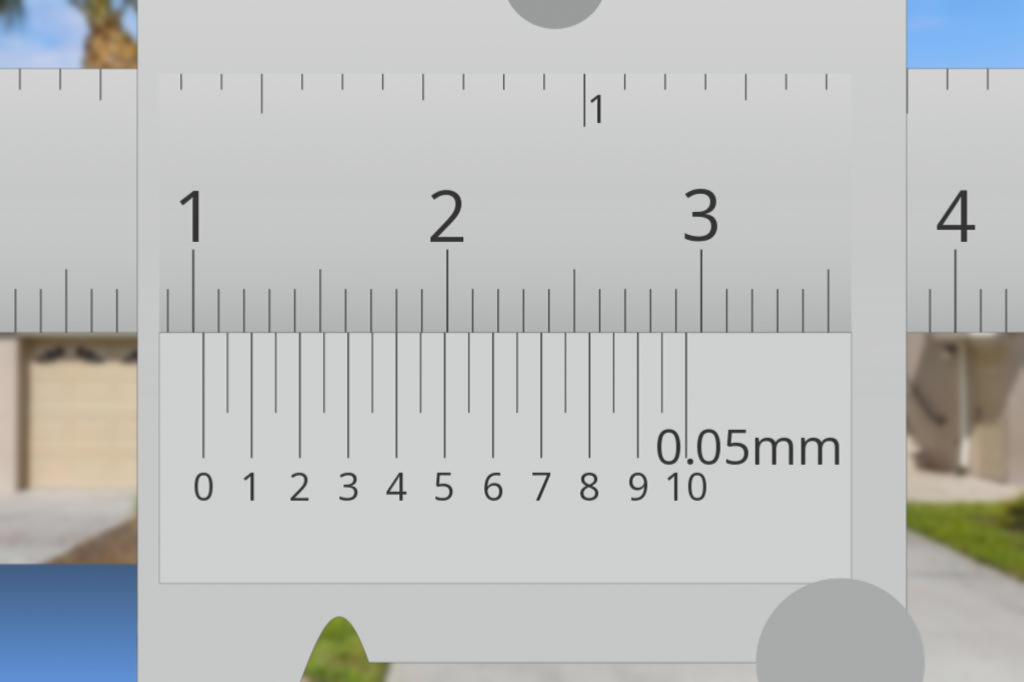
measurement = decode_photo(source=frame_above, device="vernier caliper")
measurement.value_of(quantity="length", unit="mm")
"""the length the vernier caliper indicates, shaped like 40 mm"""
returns 10.4 mm
